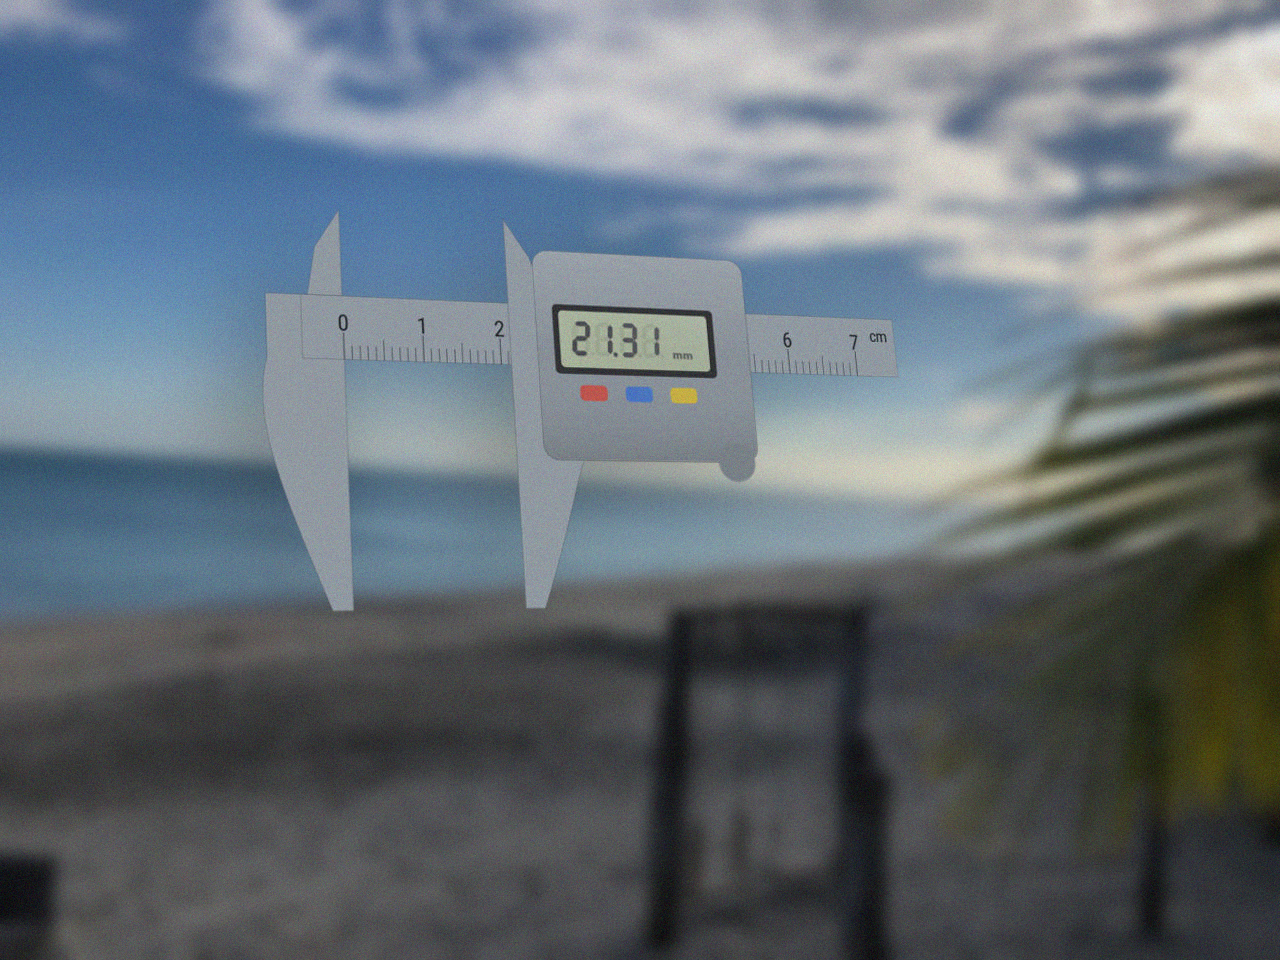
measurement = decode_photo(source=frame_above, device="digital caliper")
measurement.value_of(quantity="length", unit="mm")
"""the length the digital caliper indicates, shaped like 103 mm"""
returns 21.31 mm
